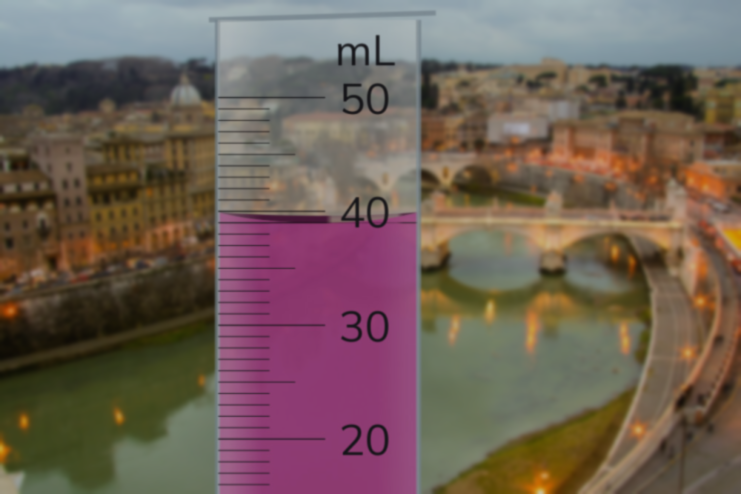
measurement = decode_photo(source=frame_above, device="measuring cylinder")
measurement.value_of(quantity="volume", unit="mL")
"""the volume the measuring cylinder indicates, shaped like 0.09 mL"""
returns 39 mL
